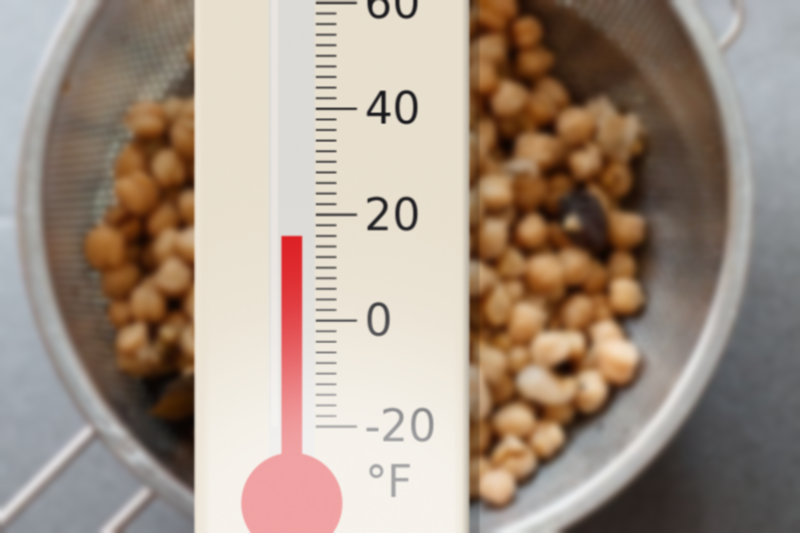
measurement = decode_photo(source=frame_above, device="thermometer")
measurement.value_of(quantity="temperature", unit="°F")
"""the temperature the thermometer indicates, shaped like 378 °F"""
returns 16 °F
